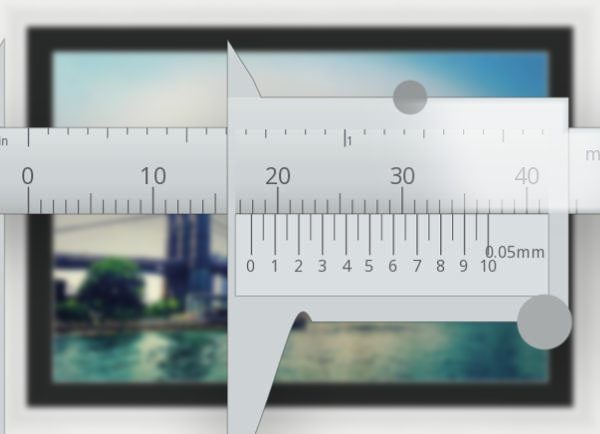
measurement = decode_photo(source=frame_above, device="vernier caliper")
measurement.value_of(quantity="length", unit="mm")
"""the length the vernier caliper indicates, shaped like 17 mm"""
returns 17.9 mm
